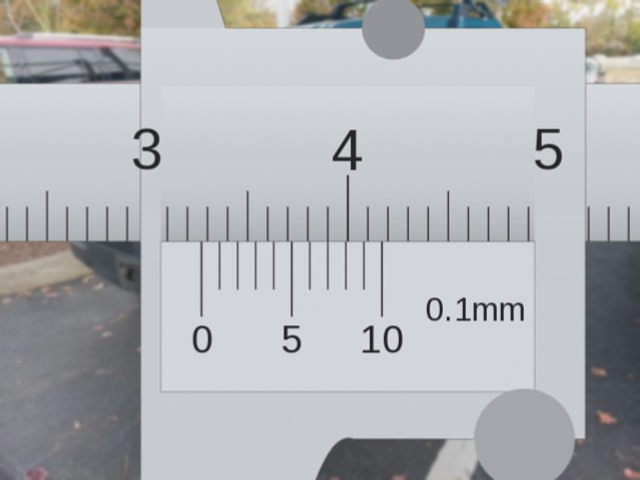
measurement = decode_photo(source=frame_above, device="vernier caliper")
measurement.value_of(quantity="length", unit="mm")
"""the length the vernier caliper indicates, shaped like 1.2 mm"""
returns 32.7 mm
